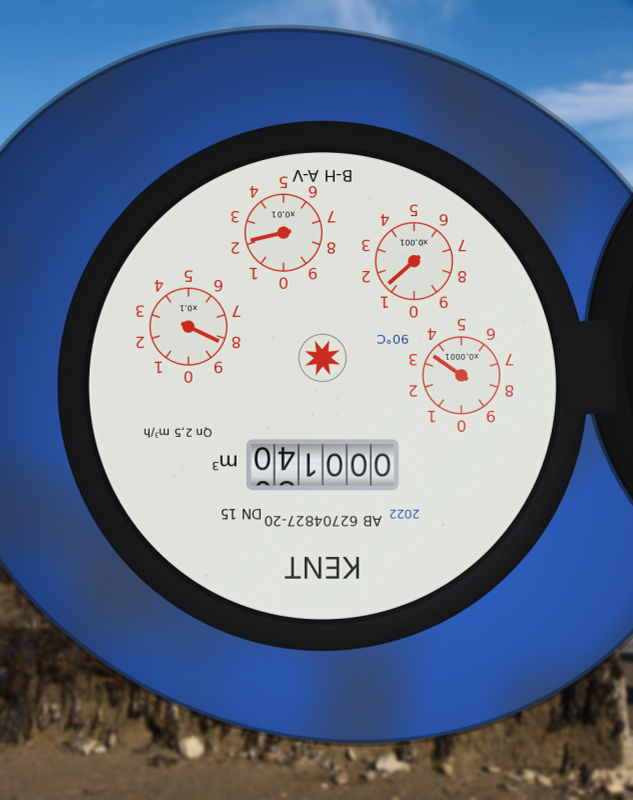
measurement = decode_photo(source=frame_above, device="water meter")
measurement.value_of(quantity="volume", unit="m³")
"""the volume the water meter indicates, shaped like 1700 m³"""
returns 139.8213 m³
